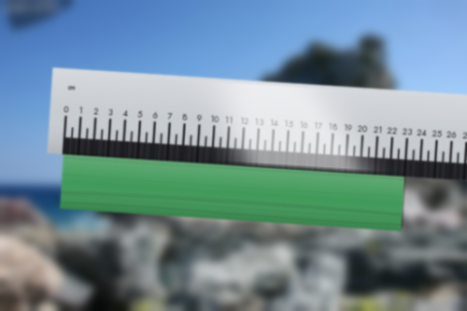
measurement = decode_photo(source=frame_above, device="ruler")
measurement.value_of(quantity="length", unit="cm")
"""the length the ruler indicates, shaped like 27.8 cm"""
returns 23 cm
